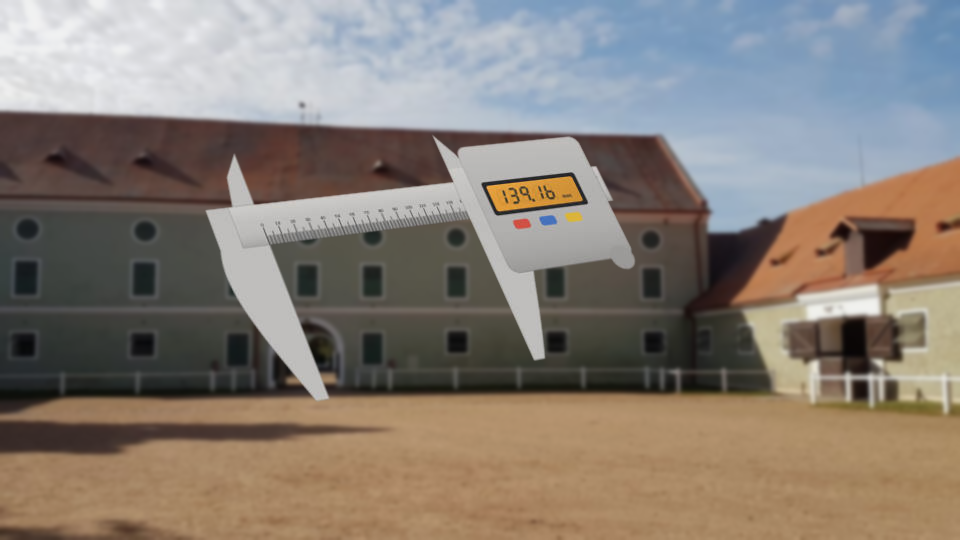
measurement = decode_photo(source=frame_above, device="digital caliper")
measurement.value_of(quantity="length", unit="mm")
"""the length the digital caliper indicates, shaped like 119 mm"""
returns 139.16 mm
